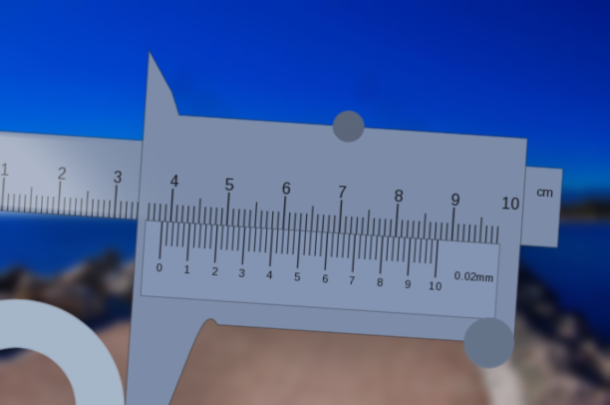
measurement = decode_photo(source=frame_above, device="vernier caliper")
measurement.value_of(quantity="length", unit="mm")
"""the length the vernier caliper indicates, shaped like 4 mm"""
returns 38.5 mm
